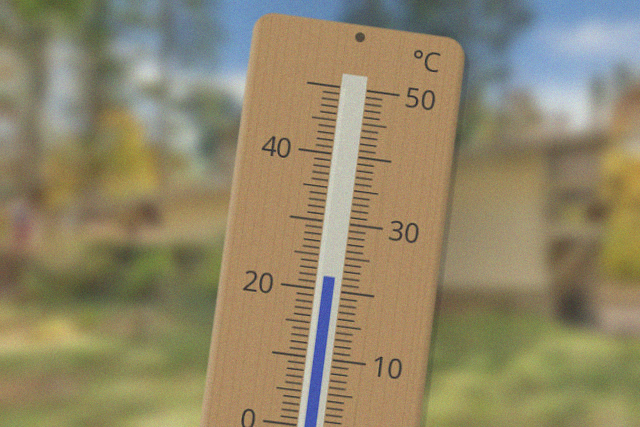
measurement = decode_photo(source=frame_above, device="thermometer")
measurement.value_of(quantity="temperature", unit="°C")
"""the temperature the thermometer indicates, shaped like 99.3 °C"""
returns 22 °C
